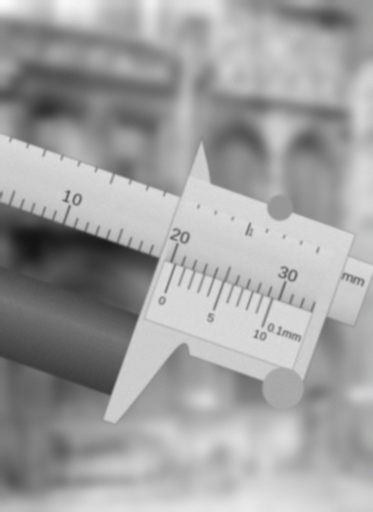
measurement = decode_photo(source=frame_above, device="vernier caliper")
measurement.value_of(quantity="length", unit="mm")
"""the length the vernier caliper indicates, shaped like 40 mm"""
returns 20.4 mm
